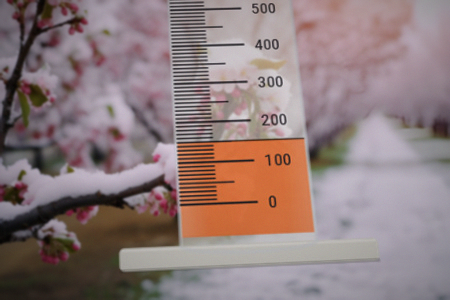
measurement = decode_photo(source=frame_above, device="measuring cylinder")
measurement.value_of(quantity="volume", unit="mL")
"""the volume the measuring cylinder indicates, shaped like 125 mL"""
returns 150 mL
